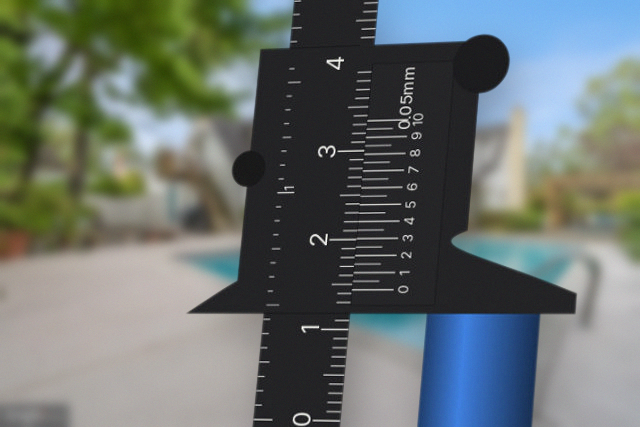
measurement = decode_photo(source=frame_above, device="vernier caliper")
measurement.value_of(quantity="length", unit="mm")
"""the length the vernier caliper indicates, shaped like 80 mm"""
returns 14.4 mm
